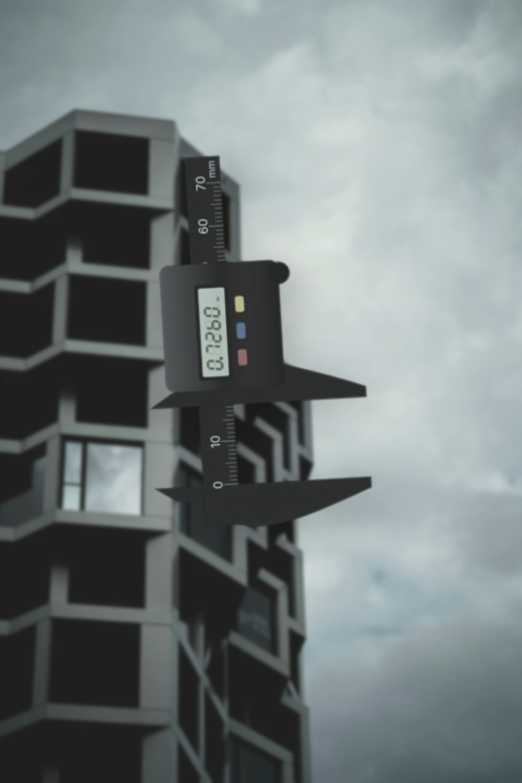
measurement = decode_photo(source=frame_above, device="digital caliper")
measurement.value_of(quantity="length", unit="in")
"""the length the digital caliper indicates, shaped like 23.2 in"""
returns 0.7260 in
